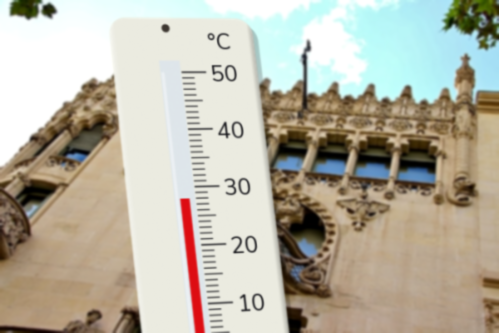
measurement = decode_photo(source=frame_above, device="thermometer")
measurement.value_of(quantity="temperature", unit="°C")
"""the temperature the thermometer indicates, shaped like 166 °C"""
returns 28 °C
